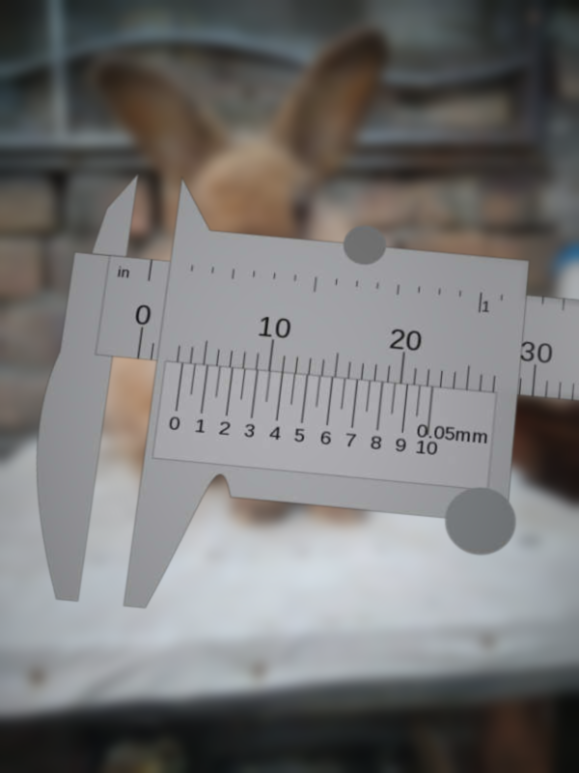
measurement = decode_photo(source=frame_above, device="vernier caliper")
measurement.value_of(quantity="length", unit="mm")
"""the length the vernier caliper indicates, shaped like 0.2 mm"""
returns 3.4 mm
